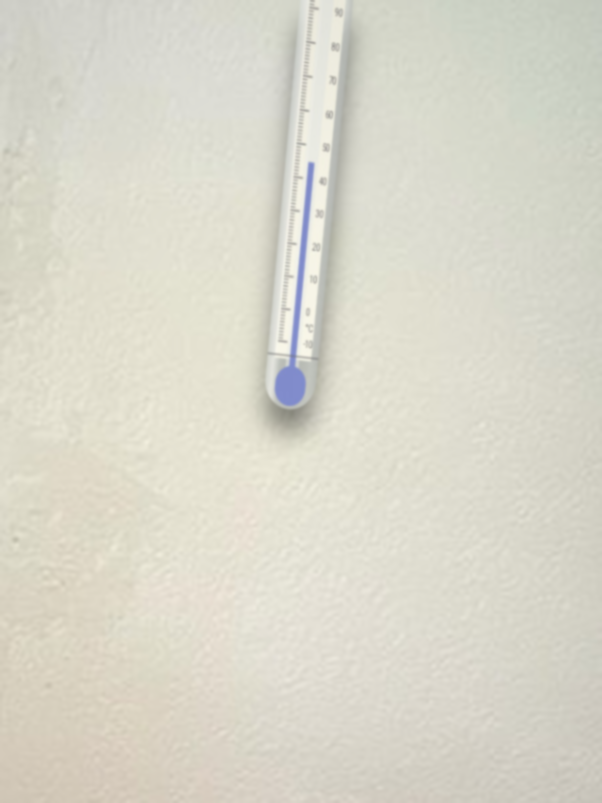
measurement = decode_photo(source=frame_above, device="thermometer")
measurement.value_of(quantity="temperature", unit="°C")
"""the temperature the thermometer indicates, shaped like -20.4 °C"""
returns 45 °C
